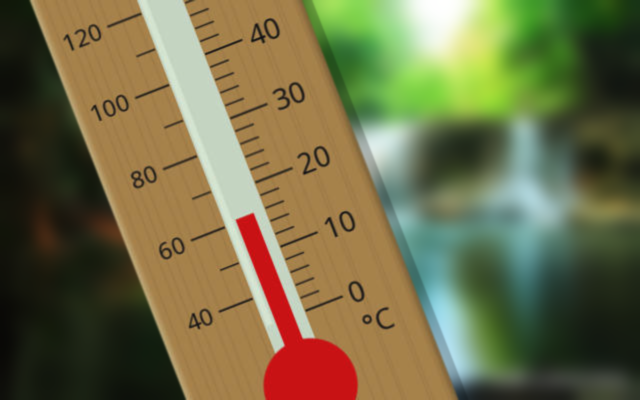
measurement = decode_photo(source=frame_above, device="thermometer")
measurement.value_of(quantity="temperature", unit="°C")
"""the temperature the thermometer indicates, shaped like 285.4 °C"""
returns 16 °C
